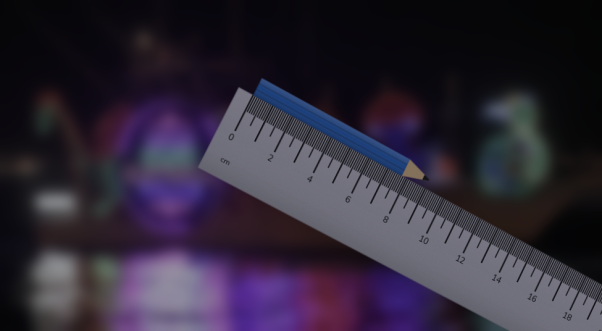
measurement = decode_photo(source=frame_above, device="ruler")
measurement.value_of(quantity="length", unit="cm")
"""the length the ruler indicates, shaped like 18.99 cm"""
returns 9 cm
